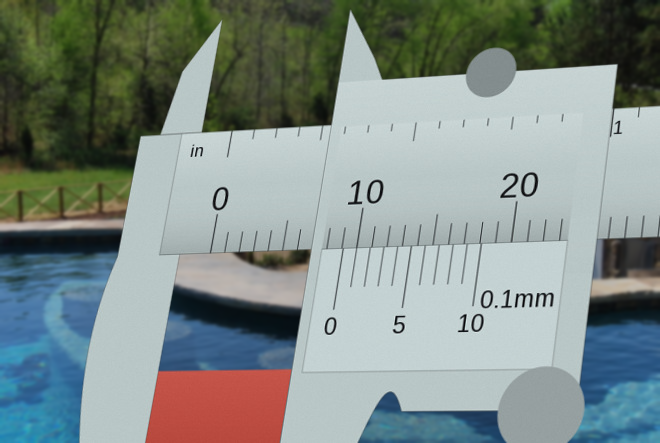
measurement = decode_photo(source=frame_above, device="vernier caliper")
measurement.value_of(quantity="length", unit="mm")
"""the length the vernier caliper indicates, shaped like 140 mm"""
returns 9.1 mm
